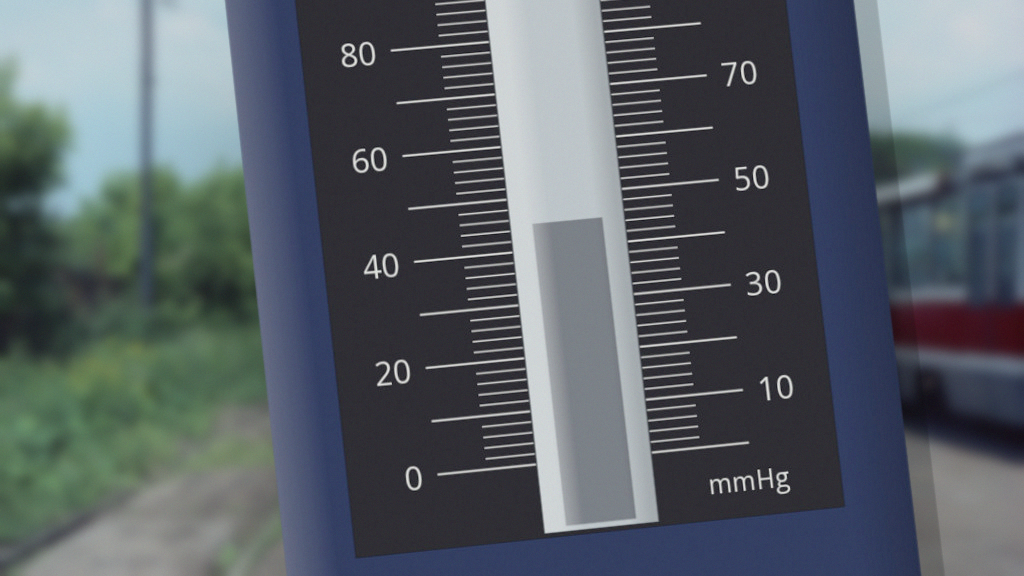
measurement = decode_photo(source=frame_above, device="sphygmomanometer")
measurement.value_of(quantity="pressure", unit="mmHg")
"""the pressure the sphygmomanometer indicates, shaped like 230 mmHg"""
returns 45 mmHg
